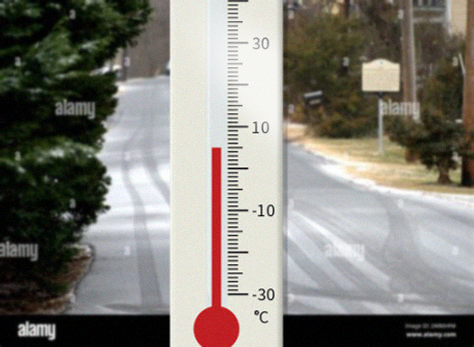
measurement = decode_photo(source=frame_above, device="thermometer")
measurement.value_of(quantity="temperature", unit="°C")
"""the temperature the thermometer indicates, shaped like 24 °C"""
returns 5 °C
